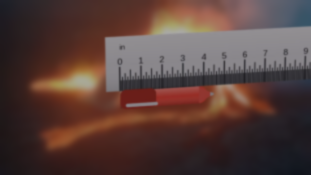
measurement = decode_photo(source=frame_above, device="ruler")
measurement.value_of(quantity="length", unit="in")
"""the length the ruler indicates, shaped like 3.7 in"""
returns 4.5 in
